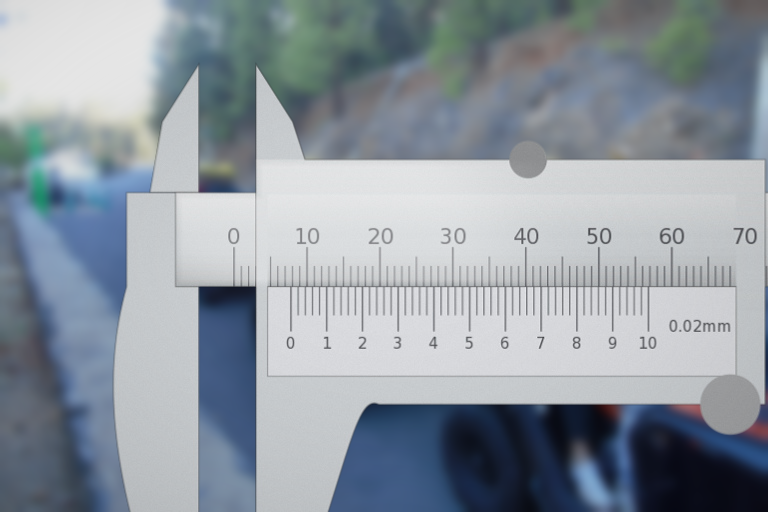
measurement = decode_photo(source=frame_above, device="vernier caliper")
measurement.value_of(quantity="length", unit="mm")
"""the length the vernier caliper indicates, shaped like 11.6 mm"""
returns 7.8 mm
